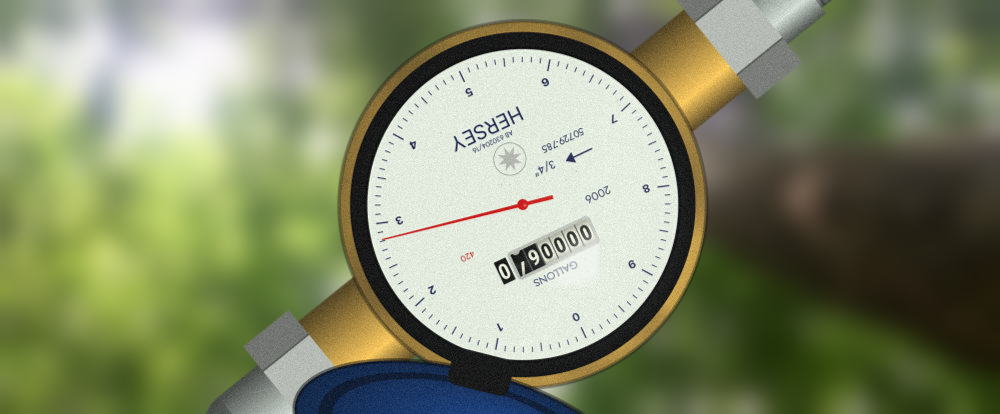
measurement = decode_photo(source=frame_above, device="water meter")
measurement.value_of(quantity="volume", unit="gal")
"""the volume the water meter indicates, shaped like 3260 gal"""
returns 672.8 gal
